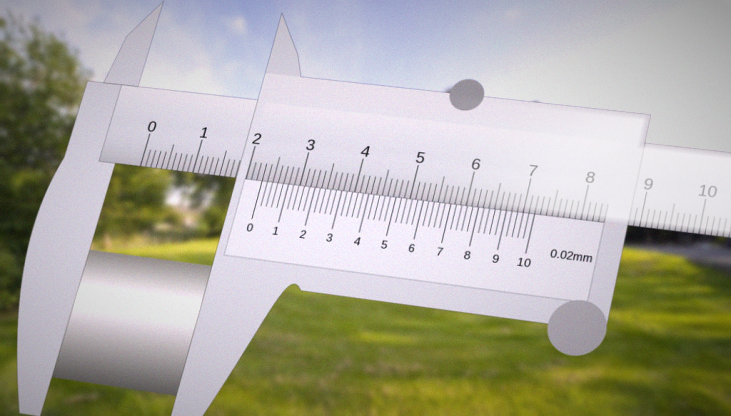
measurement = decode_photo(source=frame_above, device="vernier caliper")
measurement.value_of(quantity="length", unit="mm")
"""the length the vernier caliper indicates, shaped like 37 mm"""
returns 23.0 mm
